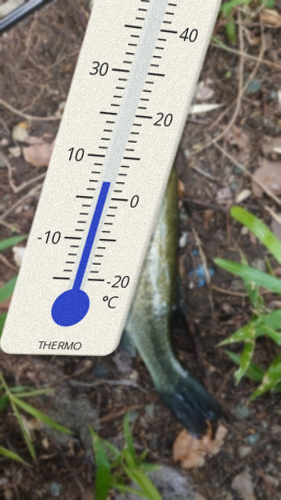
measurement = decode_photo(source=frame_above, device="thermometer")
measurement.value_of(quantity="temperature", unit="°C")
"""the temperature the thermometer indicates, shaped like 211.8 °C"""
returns 4 °C
